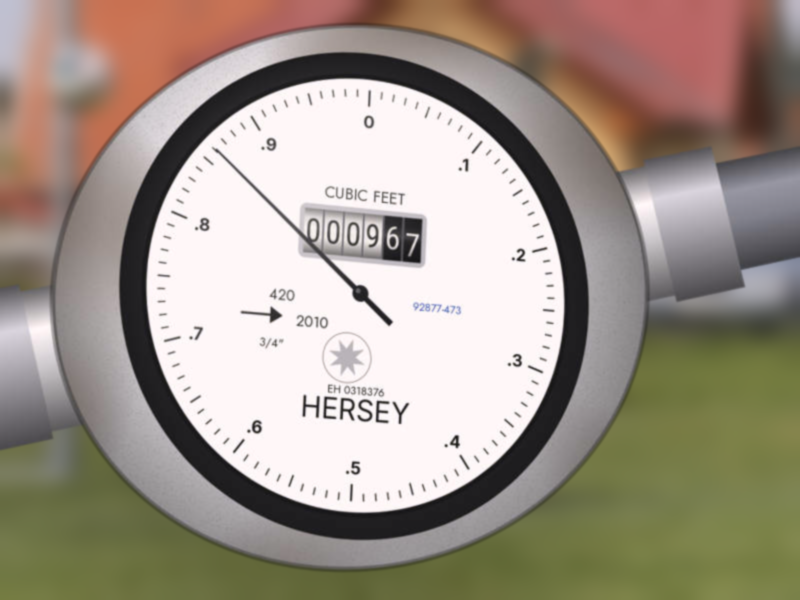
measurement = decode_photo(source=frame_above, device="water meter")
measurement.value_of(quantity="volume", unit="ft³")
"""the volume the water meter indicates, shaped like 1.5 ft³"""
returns 966.86 ft³
